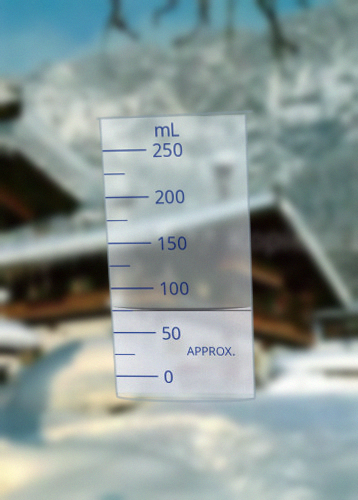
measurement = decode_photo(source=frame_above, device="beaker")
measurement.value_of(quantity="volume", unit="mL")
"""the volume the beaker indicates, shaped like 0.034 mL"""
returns 75 mL
